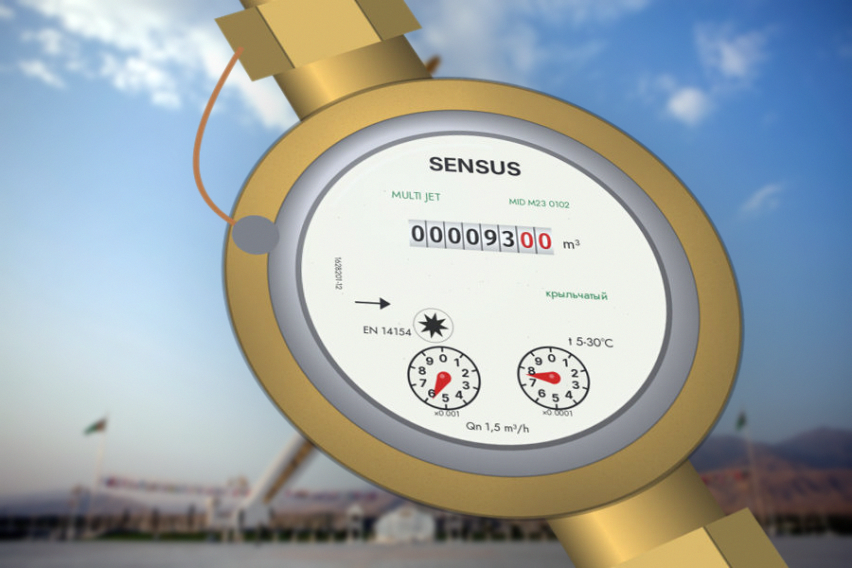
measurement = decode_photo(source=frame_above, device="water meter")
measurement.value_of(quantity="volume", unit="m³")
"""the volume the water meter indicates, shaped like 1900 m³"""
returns 93.0057 m³
